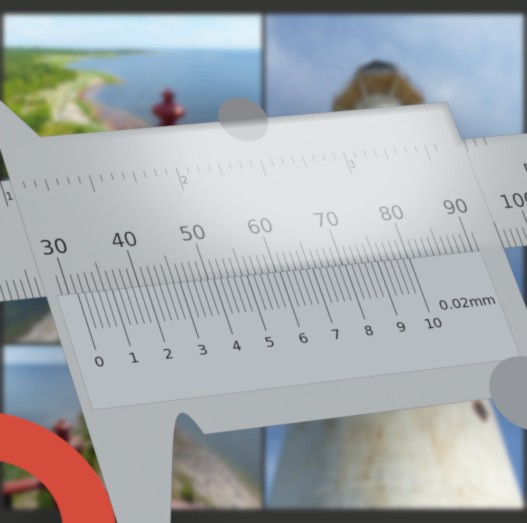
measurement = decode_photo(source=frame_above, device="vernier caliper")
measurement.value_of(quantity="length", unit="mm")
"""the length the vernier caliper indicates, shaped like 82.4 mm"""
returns 31.2 mm
